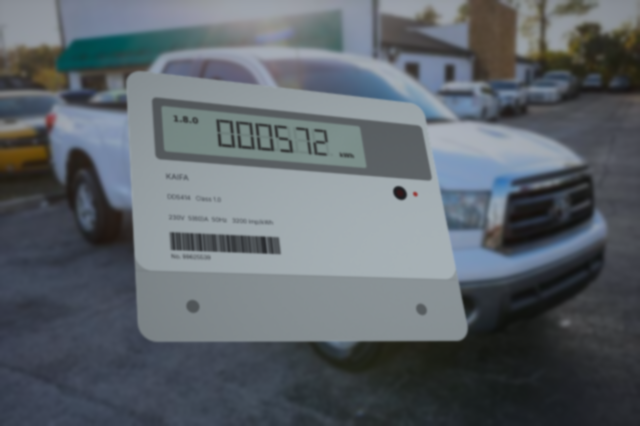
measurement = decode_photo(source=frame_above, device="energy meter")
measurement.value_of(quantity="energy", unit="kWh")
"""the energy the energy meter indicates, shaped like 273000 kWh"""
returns 572 kWh
